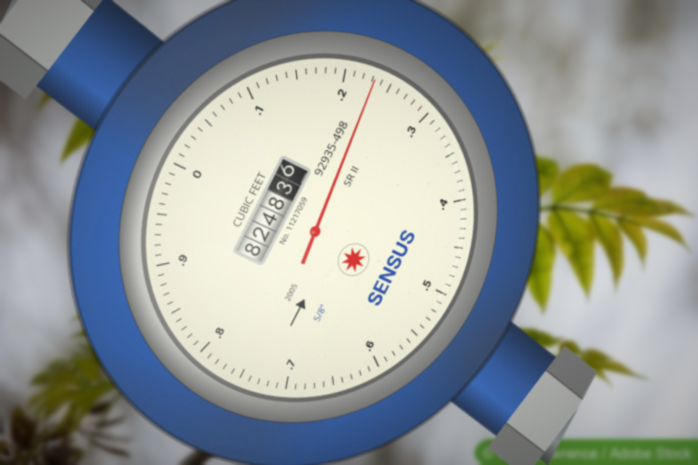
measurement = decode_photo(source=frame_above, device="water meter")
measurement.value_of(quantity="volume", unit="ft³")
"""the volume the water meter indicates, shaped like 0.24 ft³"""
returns 824836.23 ft³
